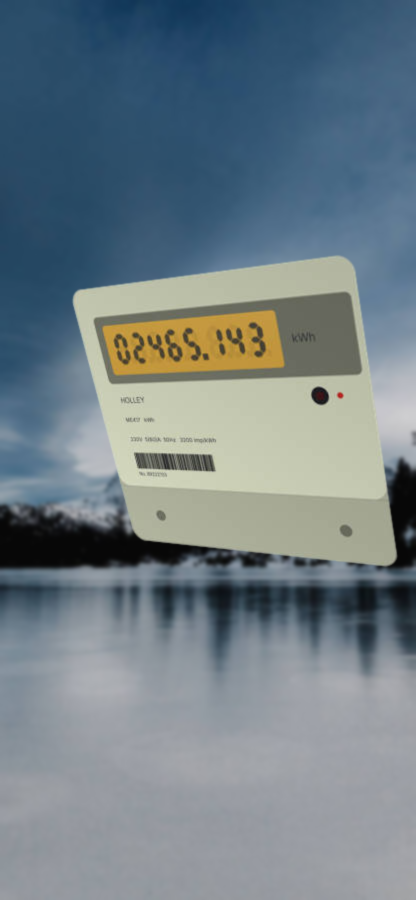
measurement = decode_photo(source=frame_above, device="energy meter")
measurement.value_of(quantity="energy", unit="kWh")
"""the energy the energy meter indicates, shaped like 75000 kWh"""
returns 2465.143 kWh
